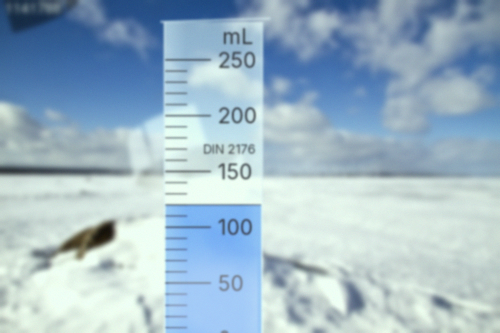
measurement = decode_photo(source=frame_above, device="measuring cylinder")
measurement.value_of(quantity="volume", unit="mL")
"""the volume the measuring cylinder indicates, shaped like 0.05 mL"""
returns 120 mL
